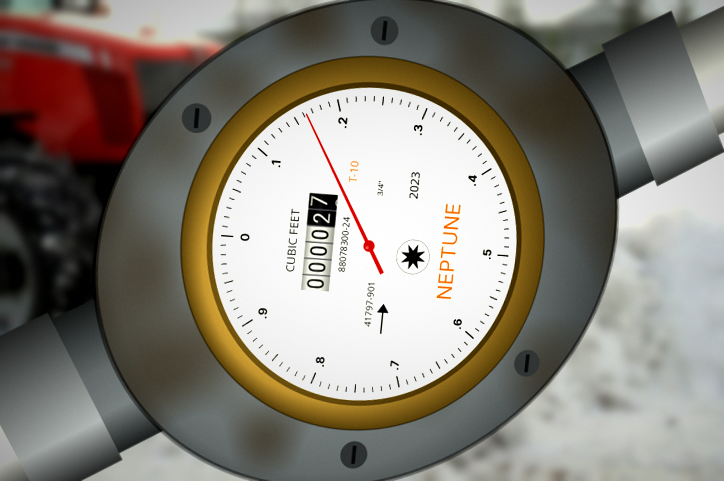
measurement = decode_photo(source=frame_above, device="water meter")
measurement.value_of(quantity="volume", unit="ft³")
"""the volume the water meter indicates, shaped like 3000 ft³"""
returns 27.16 ft³
